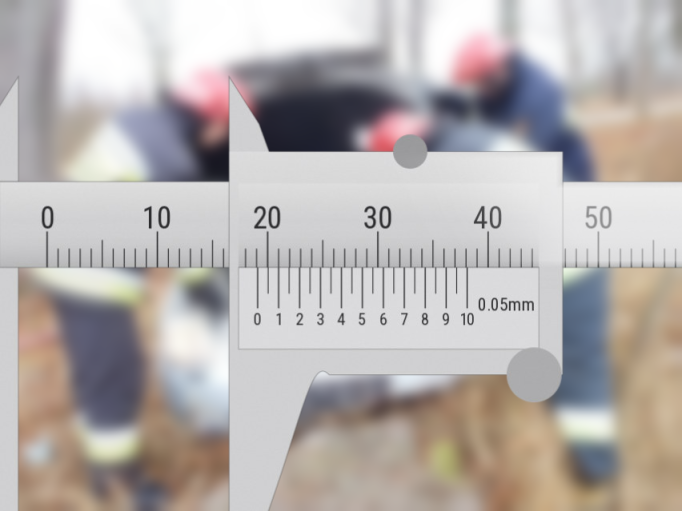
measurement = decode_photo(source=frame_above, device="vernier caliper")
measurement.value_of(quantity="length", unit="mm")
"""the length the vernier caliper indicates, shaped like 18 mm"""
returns 19.1 mm
